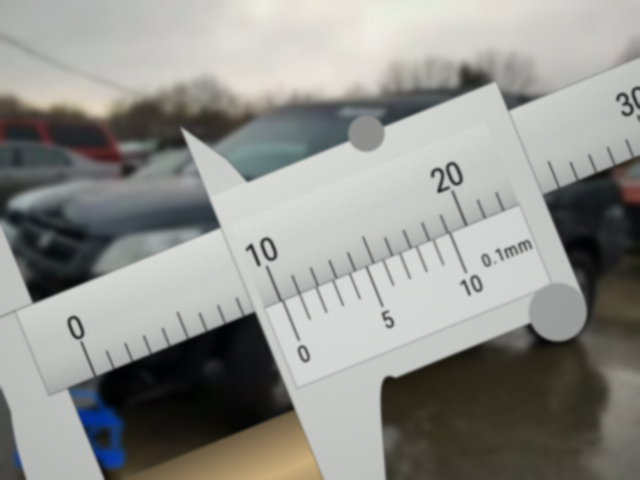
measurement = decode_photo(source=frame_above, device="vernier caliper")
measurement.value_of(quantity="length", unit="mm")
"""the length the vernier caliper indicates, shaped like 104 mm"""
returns 10.1 mm
